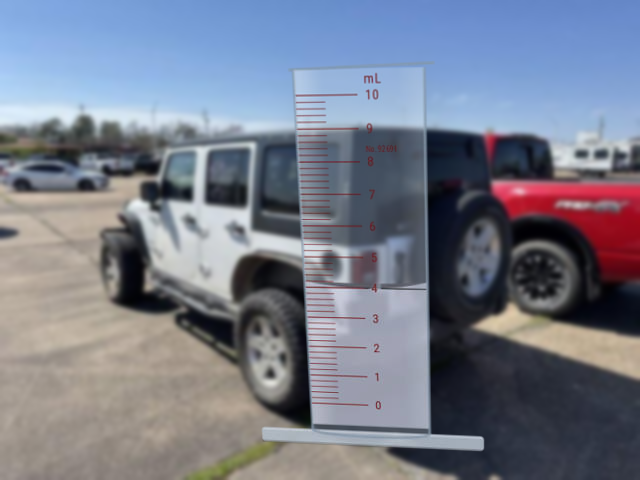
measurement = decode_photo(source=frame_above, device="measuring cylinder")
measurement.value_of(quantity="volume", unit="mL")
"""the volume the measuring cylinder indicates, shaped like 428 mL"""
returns 4 mL
